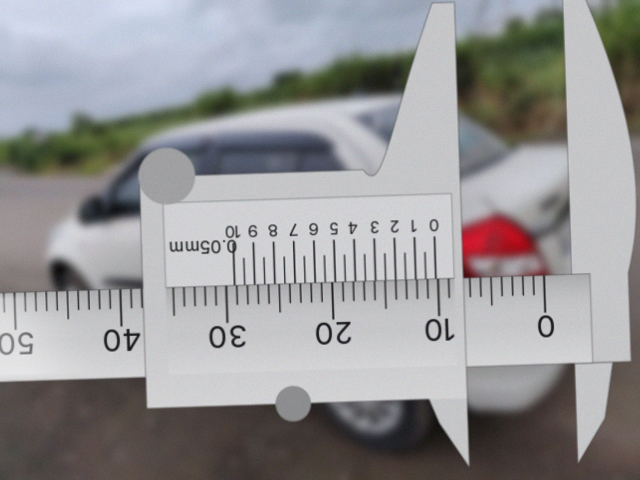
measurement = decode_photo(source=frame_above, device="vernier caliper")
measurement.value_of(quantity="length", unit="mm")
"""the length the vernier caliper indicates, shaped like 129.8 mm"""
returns 10.2 mm
